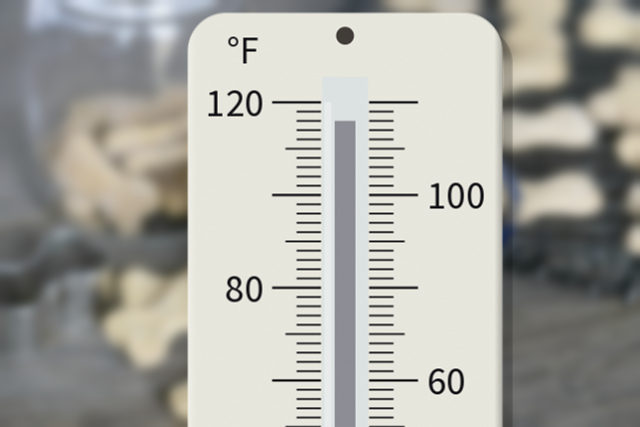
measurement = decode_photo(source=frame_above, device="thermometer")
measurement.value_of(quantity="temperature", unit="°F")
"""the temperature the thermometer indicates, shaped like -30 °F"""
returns 116 °F
